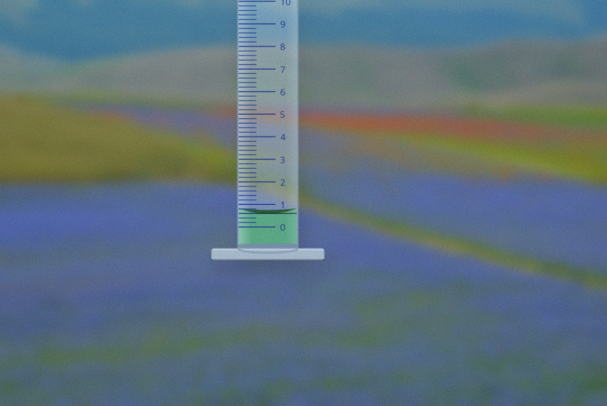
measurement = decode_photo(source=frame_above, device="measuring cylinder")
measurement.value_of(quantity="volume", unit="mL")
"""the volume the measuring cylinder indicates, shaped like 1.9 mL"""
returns 0.6 mL
